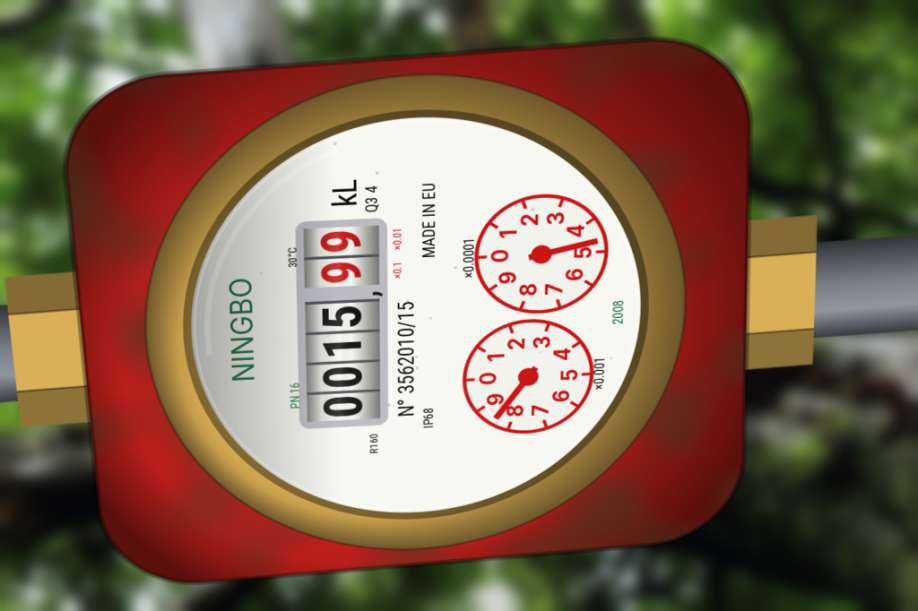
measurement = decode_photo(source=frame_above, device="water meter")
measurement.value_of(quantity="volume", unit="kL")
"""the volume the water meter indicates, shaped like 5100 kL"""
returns 15.9984 kL
